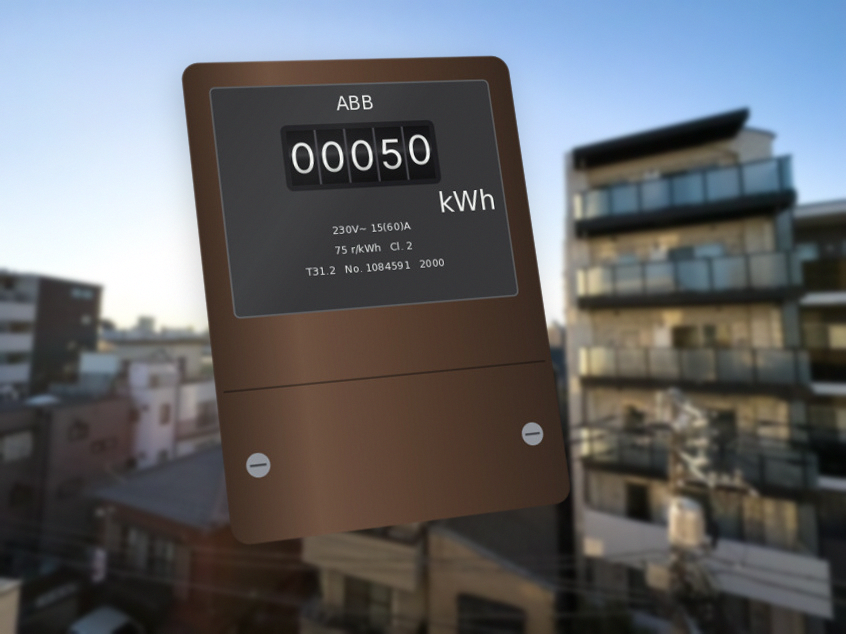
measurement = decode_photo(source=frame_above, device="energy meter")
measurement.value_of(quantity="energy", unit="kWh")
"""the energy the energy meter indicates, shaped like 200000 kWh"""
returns 50 kWh
